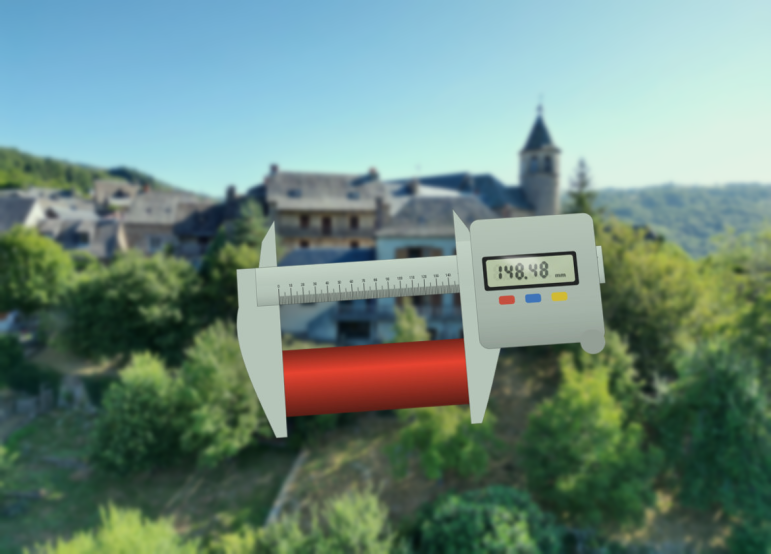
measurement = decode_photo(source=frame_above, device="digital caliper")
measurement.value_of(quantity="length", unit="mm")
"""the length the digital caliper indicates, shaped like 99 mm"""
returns 148.48 mm
